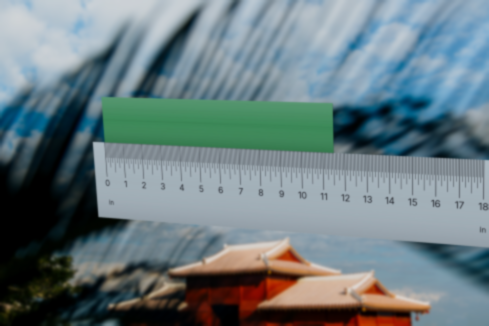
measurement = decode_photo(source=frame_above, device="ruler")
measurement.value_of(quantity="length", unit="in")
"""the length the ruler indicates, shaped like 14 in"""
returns 11.5 in
